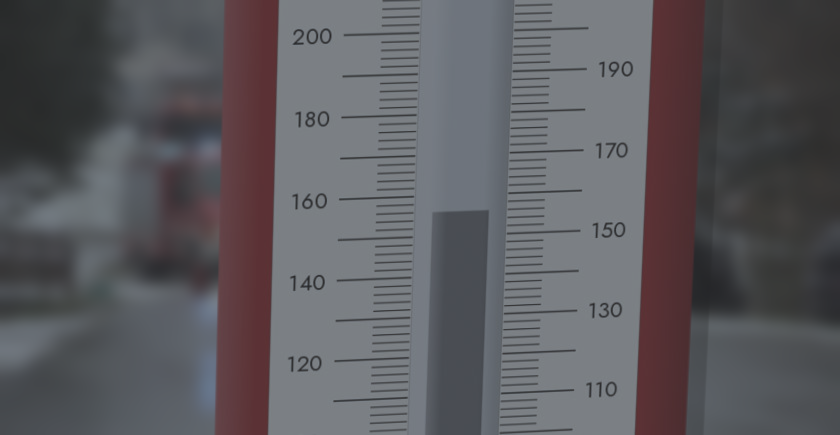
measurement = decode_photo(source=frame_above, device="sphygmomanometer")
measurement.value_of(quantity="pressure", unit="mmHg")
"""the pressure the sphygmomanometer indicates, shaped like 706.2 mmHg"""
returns 156 mmHg
